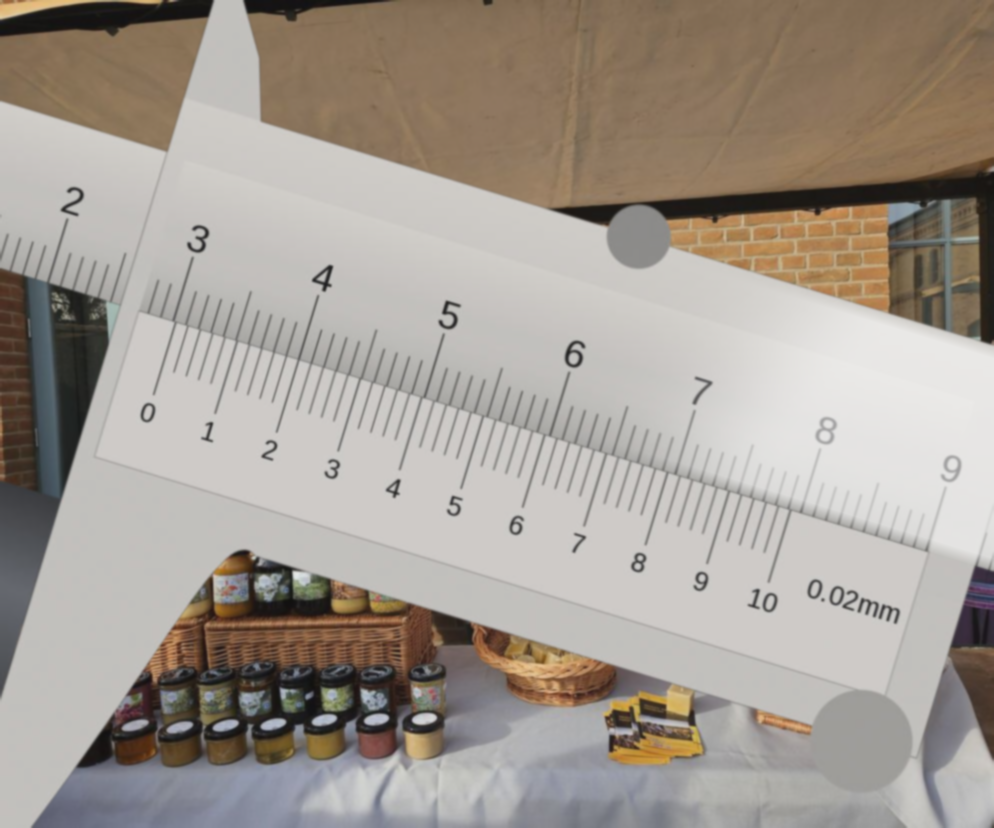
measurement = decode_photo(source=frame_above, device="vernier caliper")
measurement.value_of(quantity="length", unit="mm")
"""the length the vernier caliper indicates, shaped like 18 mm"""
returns 30.2 mm
